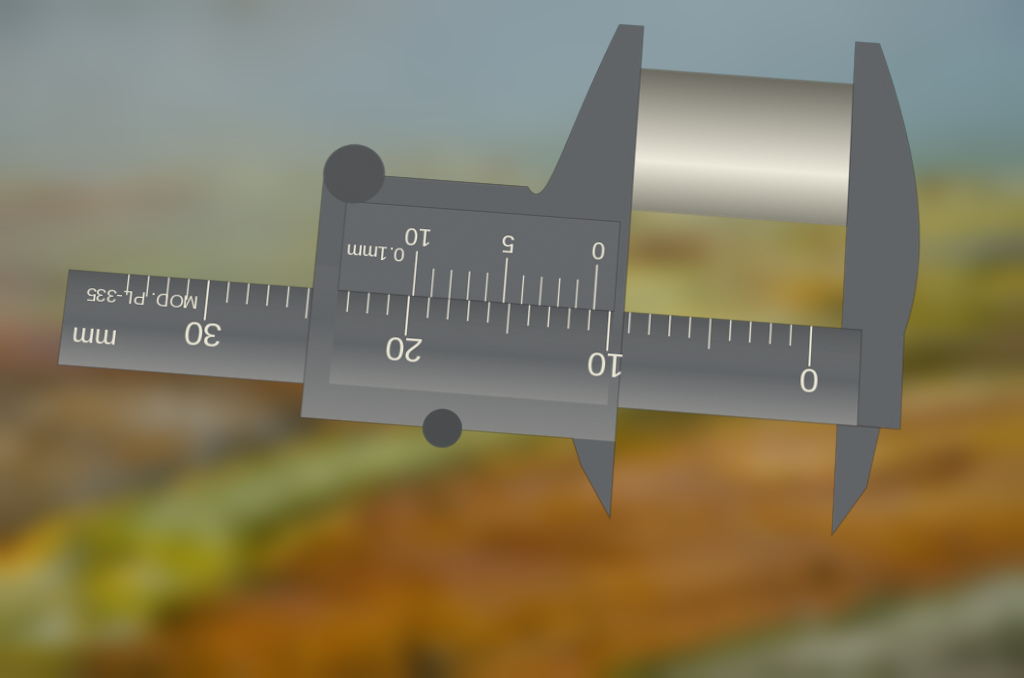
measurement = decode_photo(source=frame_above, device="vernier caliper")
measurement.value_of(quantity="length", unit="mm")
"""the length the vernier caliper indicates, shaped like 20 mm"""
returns 10.8 mm
